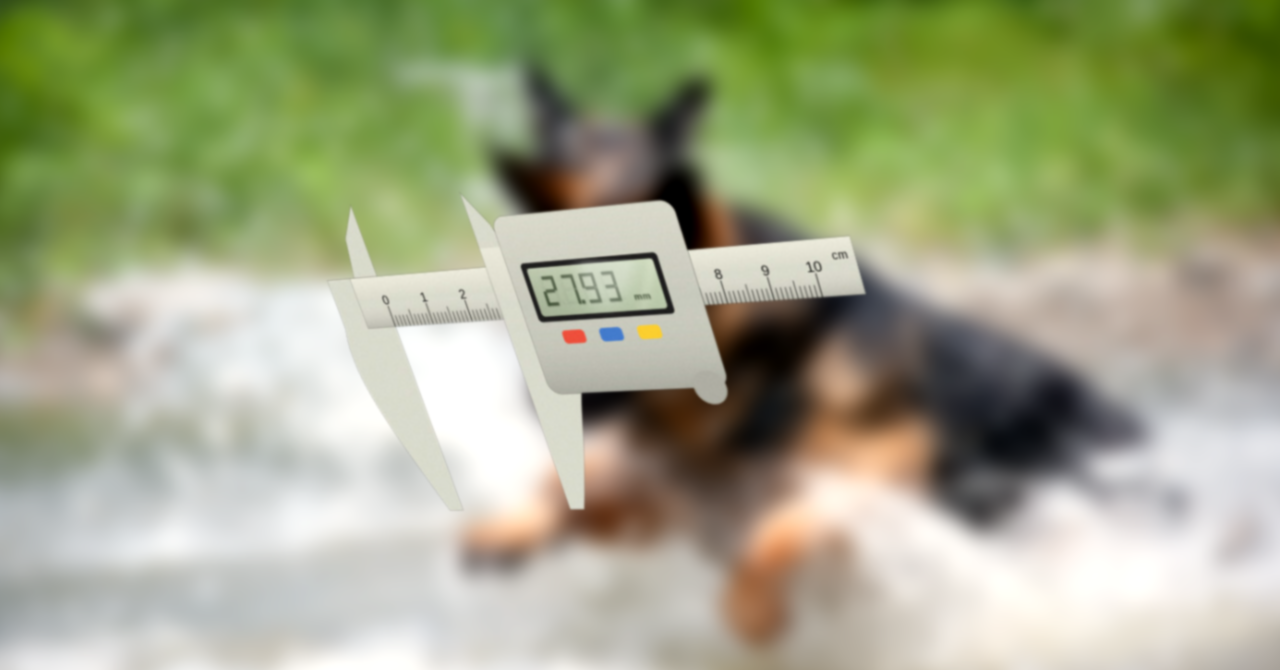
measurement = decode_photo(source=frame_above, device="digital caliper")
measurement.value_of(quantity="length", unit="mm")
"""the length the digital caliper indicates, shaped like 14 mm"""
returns 27.93 mm
